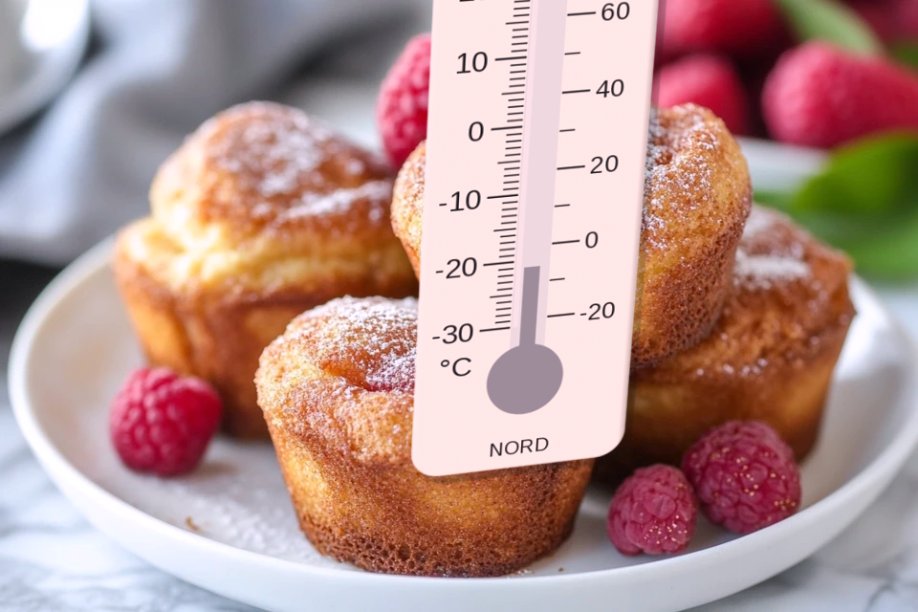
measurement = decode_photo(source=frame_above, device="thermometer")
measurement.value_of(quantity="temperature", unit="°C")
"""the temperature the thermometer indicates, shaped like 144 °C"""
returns -21 °C
